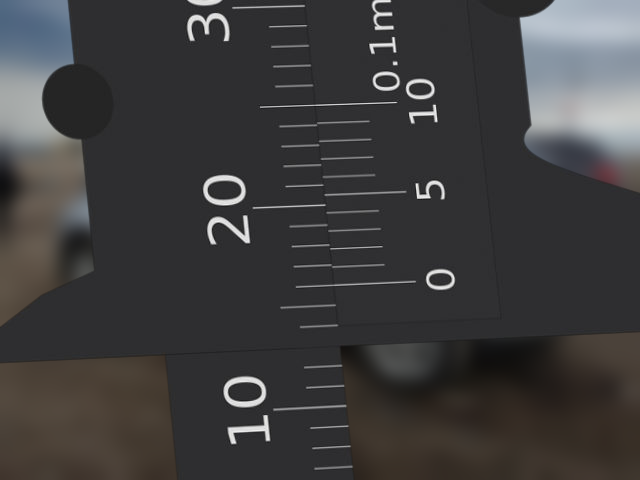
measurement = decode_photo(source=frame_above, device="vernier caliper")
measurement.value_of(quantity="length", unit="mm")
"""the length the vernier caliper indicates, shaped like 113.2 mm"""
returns 16.0 mm
